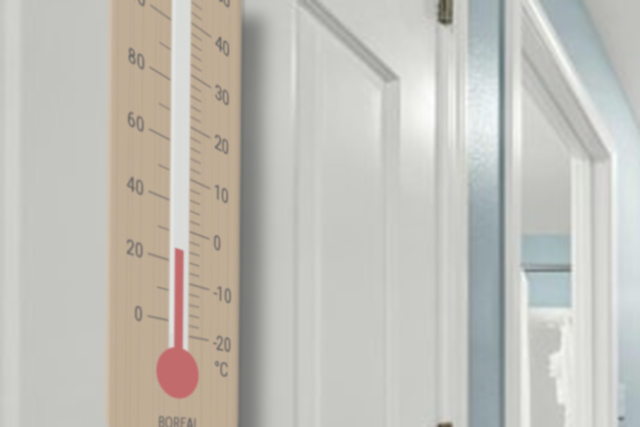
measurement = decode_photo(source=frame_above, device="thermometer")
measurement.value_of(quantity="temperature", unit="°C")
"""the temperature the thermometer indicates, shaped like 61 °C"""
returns -4 °C
